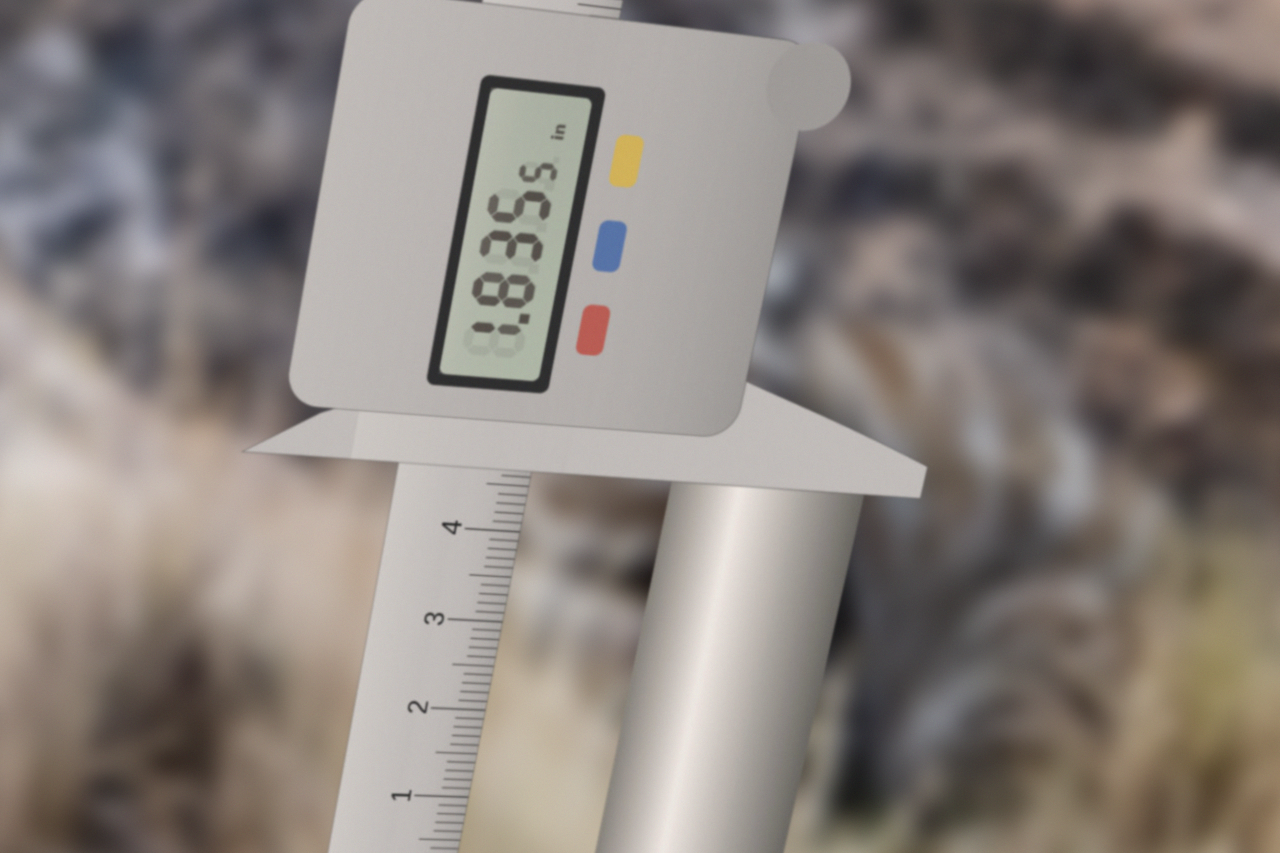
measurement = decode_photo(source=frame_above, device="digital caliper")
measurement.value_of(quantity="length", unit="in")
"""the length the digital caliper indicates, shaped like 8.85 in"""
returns 1.8355 in
